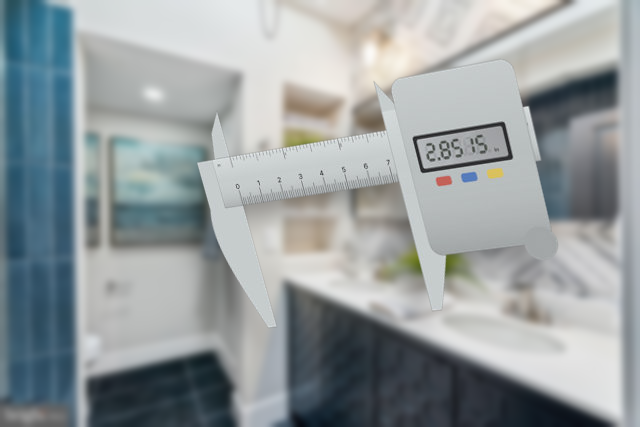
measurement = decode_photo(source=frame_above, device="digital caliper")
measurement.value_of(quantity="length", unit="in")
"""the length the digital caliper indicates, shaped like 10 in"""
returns 2.8515 in
